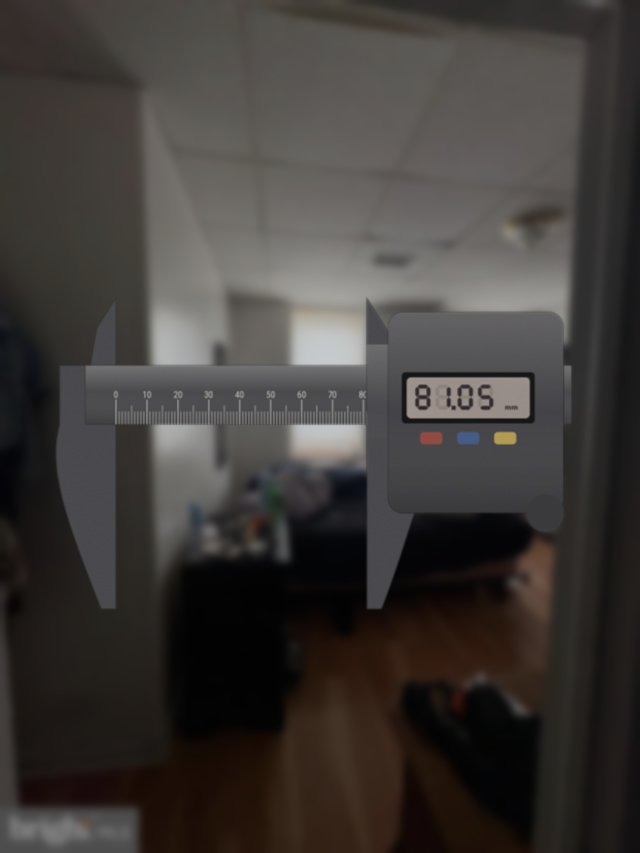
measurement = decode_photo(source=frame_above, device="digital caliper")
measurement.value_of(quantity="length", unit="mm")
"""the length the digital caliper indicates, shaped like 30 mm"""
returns 81.05 mm
